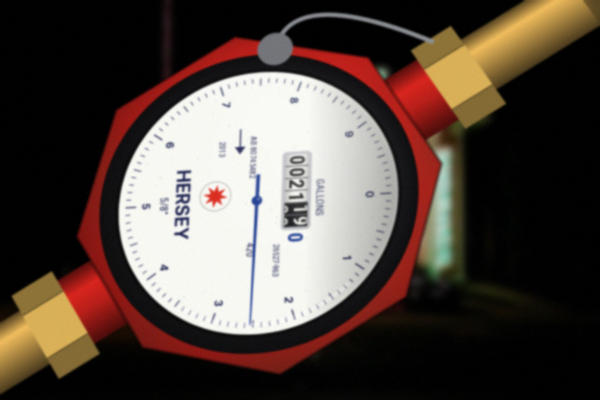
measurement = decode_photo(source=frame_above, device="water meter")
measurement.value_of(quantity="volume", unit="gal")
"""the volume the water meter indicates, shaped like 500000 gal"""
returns 21192.5 gal
